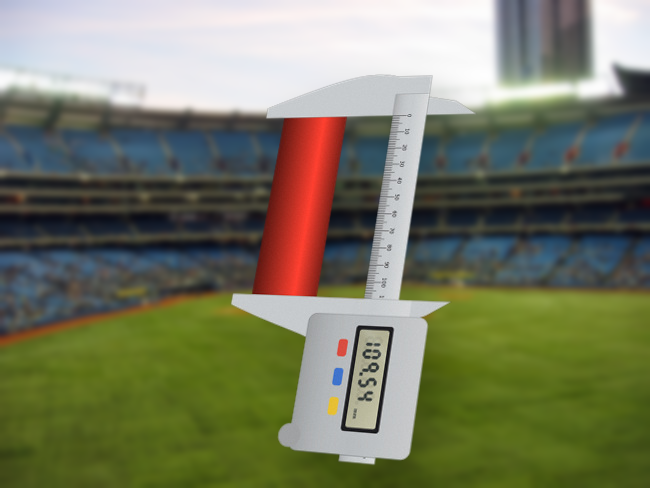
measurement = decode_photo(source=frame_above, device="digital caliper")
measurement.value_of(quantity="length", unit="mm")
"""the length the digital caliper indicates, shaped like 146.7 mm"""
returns 109.54 mm
